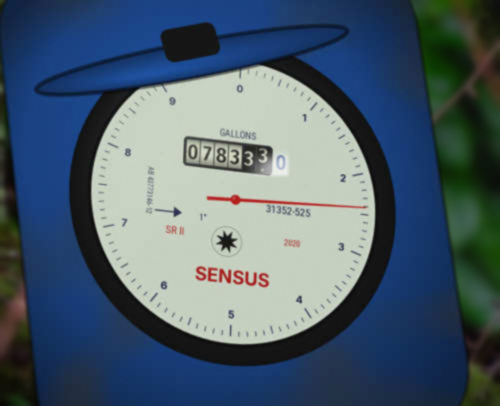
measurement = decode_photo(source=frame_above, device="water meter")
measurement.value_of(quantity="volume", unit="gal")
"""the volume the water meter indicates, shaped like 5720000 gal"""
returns 783332.4 gal
